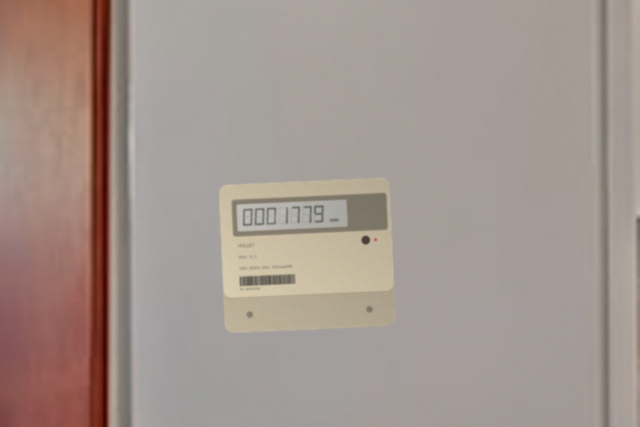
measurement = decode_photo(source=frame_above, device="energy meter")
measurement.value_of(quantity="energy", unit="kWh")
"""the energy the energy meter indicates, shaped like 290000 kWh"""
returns 1779 kWh
